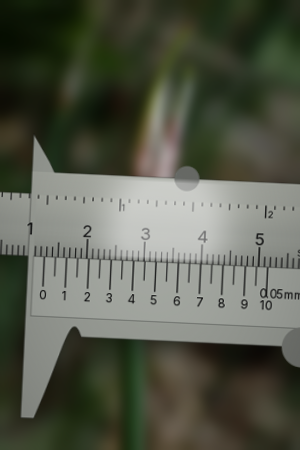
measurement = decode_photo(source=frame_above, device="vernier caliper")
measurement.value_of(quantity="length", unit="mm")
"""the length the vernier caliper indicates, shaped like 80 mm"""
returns 12.6 mm
